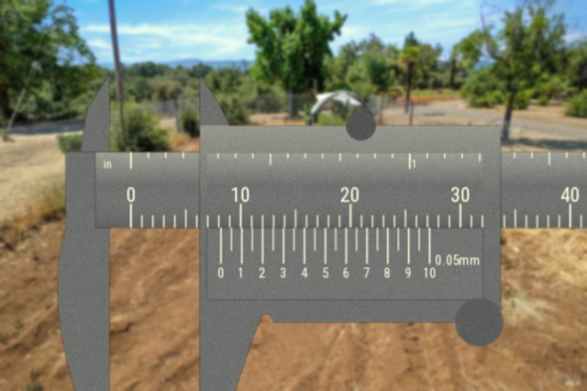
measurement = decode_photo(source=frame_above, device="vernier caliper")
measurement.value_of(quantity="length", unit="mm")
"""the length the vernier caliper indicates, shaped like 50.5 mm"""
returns 8.2 mm
